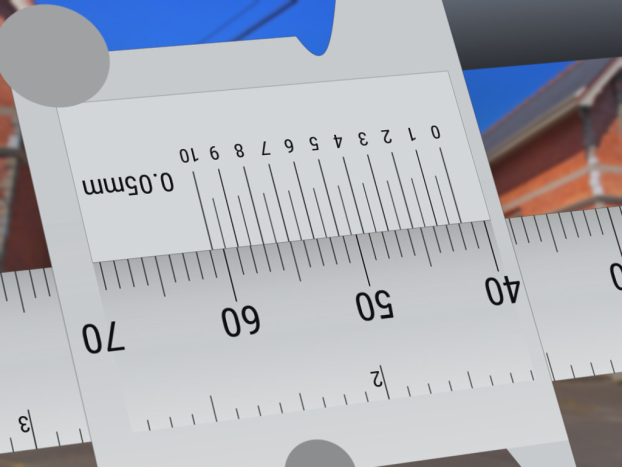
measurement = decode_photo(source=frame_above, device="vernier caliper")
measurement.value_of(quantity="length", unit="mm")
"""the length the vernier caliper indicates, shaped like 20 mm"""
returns 41.8 mm
